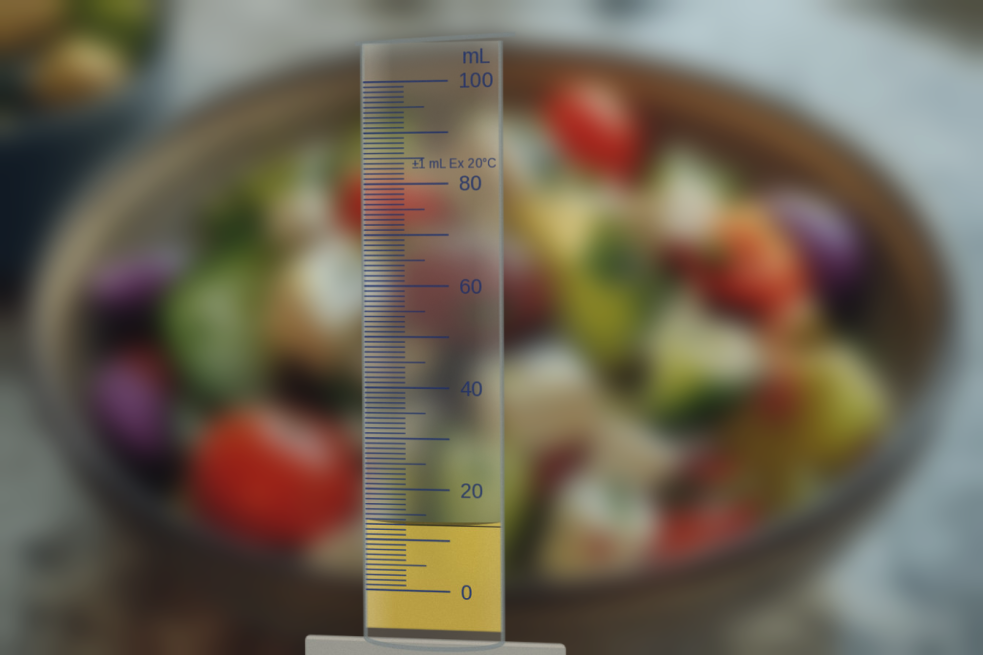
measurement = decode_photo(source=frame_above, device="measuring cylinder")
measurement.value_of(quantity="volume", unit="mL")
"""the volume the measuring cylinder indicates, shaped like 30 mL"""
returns 13 mL
